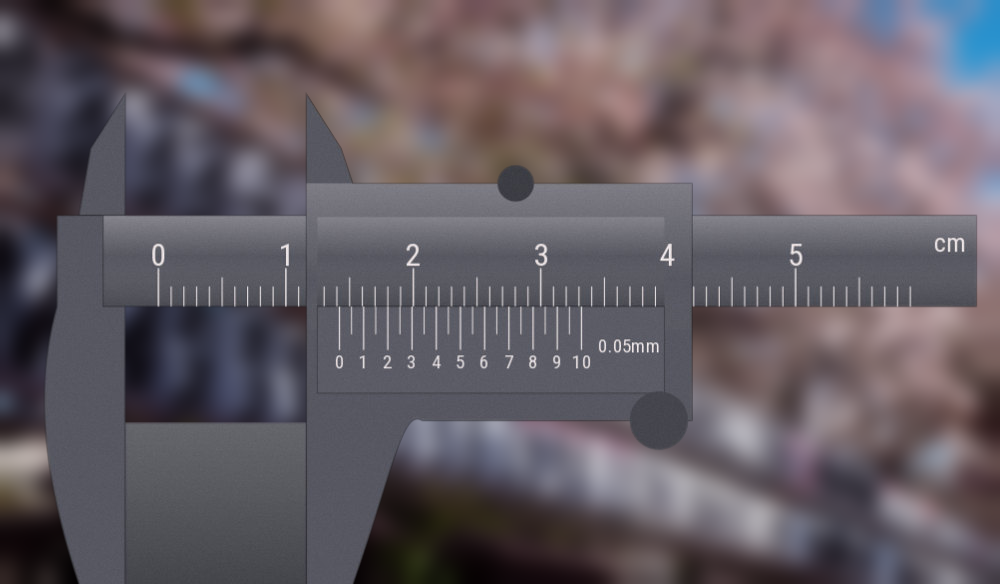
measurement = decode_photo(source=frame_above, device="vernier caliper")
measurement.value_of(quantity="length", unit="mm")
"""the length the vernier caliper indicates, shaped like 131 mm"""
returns 14.2 mm
